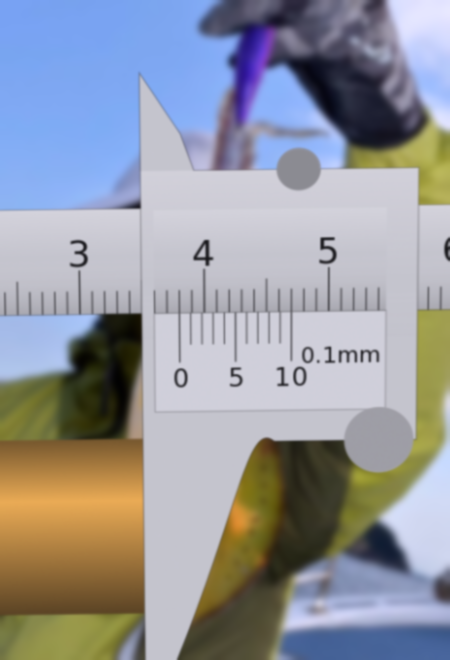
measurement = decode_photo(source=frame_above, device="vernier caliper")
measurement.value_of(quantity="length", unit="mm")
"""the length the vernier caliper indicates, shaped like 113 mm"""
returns 38.0 mm
